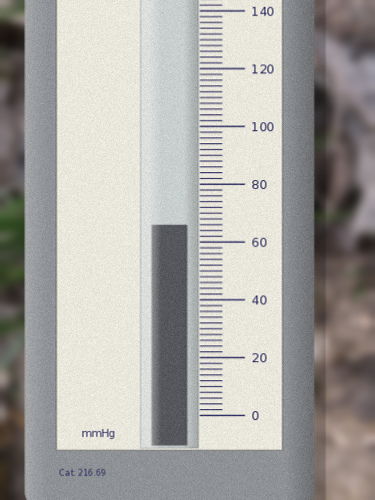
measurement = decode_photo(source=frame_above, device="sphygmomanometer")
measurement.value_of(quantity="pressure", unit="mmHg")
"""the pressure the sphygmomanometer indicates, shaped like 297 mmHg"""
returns 66 mmHg
